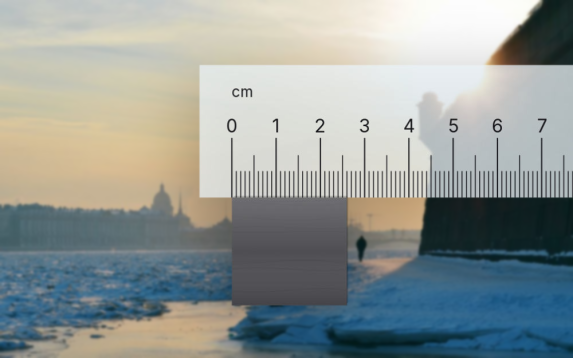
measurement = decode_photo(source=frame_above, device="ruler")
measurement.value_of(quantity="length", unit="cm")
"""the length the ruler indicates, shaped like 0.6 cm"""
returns 2.6 cm
